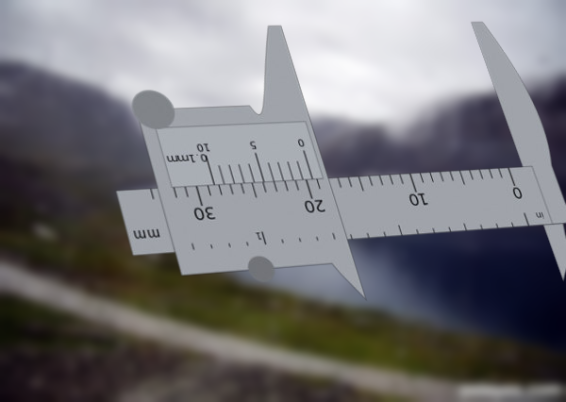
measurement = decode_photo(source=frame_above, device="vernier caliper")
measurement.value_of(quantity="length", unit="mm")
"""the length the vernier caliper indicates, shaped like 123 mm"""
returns 19.4 mm
